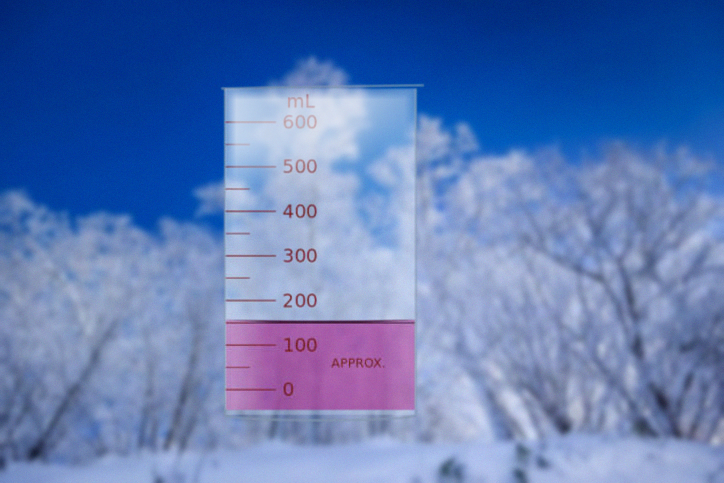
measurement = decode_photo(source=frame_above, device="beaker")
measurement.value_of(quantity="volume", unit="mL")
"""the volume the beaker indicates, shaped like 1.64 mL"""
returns 150 mL
